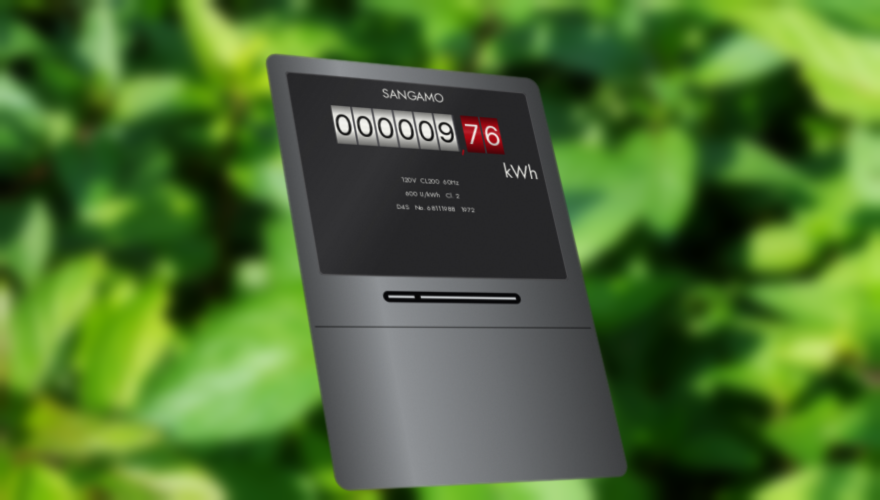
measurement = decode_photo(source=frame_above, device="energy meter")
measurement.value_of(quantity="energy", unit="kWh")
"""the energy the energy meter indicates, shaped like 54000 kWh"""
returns 9.76 kWh
